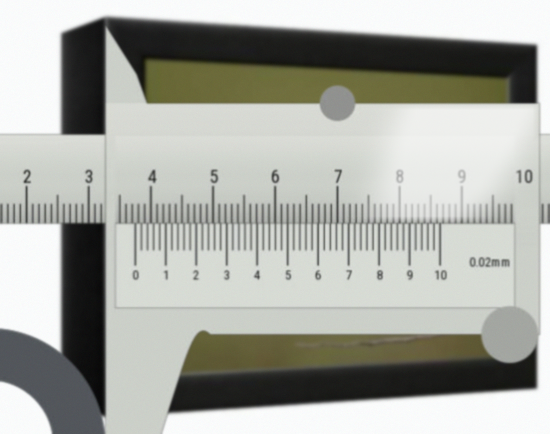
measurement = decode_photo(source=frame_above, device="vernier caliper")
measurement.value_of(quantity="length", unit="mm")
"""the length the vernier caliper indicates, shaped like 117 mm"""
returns 37.5 mm
